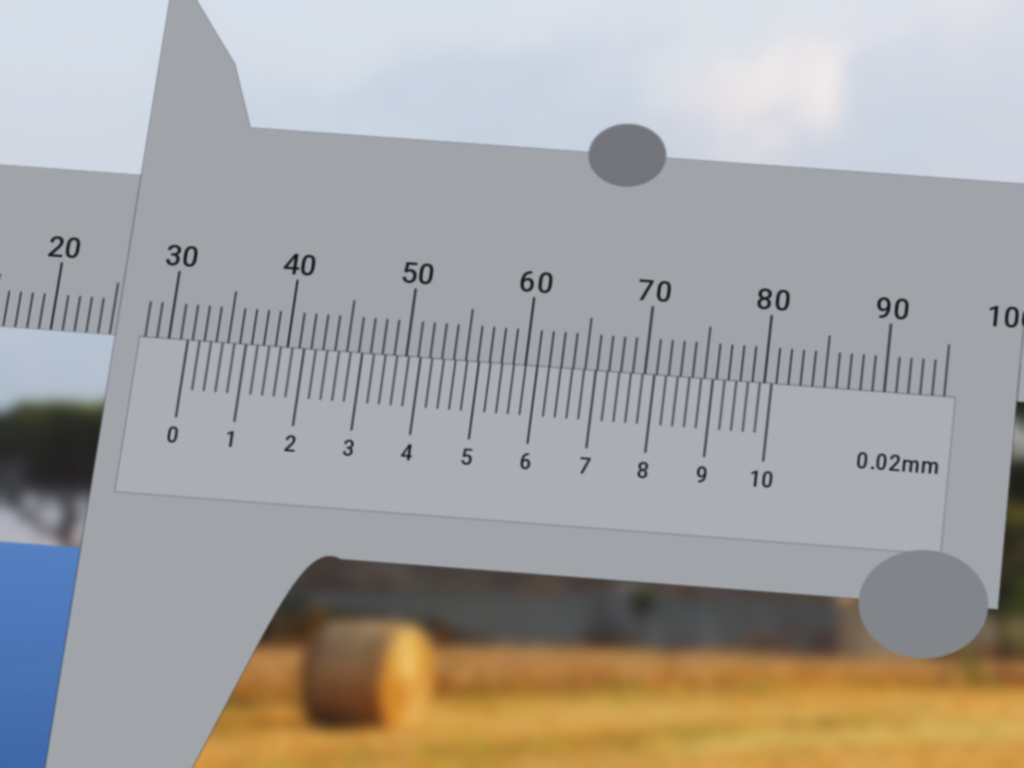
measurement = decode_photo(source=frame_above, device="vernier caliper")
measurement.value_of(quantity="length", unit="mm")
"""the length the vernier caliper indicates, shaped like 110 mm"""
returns 31.6 mm
